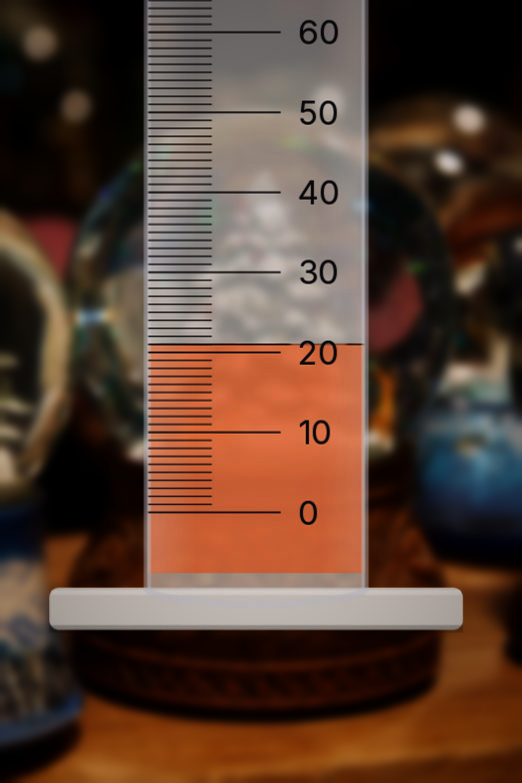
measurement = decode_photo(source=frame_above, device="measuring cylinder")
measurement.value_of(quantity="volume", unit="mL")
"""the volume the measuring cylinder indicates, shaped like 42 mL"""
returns 21 mL
